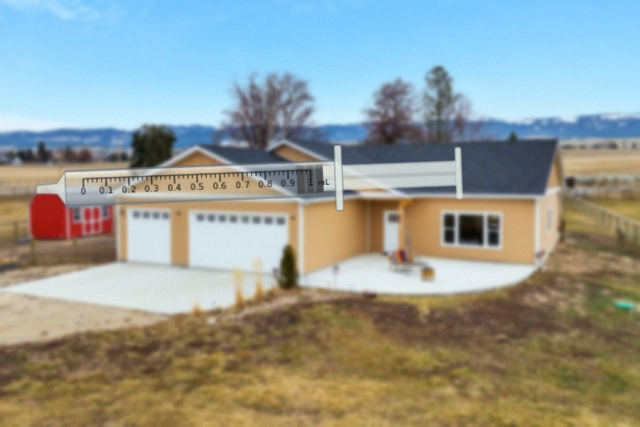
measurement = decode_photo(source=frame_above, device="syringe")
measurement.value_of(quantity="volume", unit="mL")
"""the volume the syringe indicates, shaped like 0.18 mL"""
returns 0.94 mL
